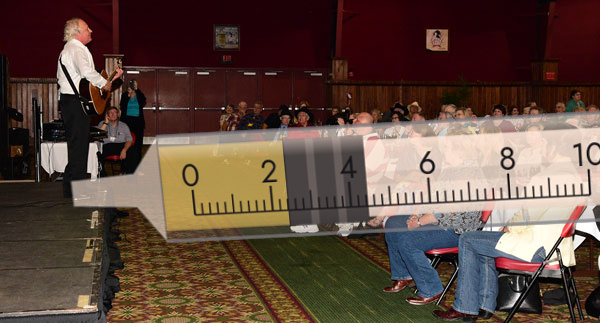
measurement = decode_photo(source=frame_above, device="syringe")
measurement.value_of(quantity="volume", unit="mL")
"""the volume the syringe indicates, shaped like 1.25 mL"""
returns 2.4 mL
